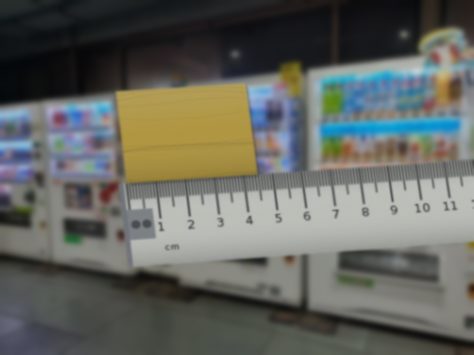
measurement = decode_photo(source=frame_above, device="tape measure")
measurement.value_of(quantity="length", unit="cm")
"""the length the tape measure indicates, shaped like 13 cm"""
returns 4.5 cm
